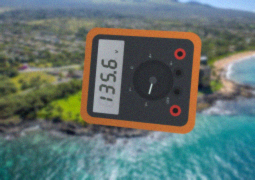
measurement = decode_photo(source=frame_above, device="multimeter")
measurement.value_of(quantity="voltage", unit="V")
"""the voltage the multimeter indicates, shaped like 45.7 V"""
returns 135.6 V
